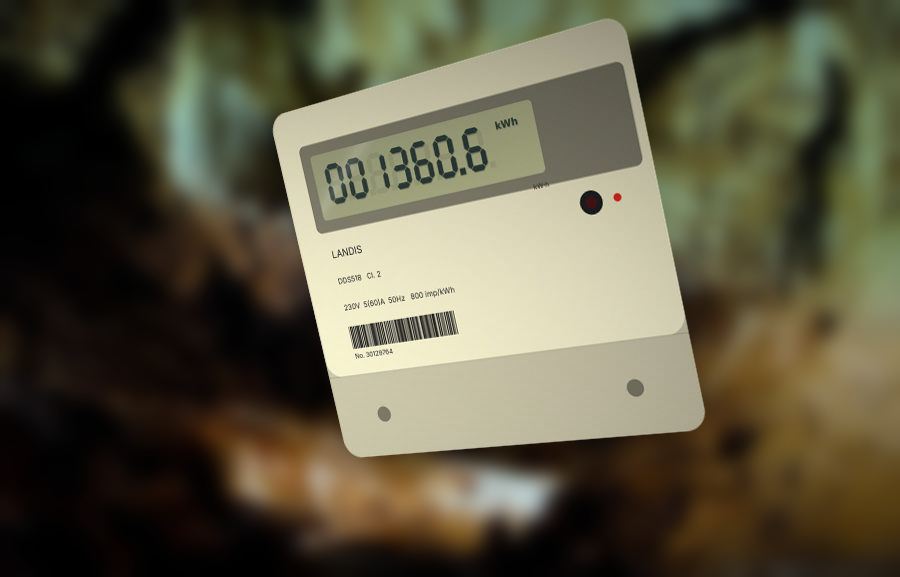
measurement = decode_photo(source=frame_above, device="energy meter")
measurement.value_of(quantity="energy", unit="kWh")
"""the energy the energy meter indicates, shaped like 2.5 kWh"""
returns 1360.6 kWh
